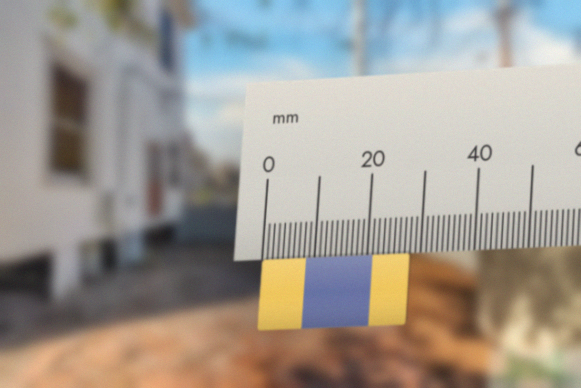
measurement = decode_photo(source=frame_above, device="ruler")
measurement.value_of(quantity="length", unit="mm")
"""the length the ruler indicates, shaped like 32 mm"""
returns 28 mm
